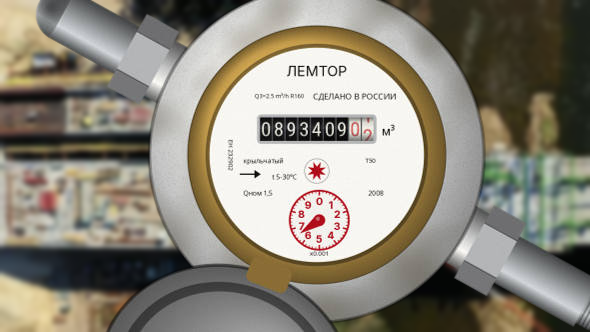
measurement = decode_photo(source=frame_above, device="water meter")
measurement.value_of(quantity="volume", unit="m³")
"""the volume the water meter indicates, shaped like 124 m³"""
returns 893409.016 m³
